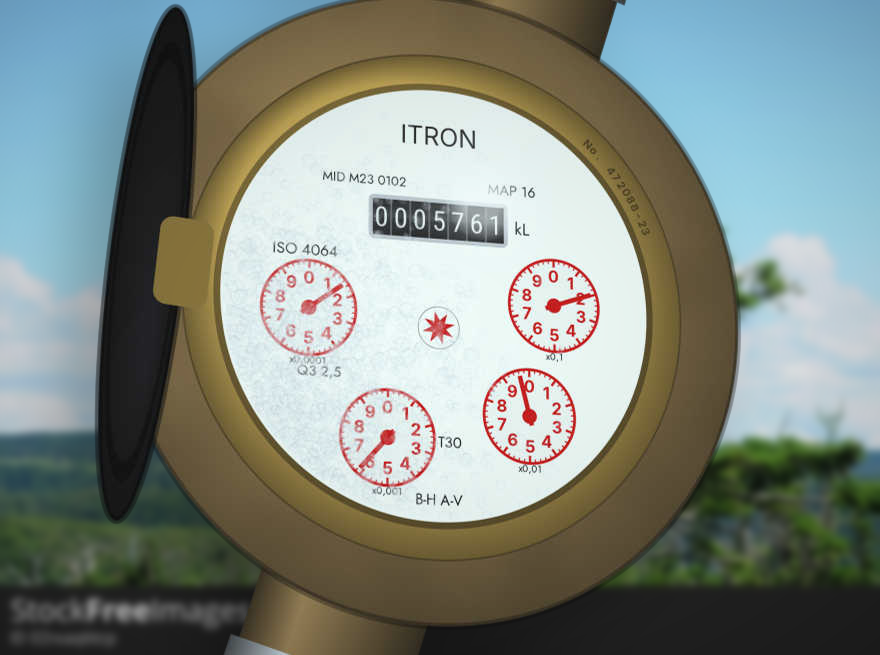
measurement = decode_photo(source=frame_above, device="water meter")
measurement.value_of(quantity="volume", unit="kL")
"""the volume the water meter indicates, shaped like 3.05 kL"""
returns 5761.1961 kL
